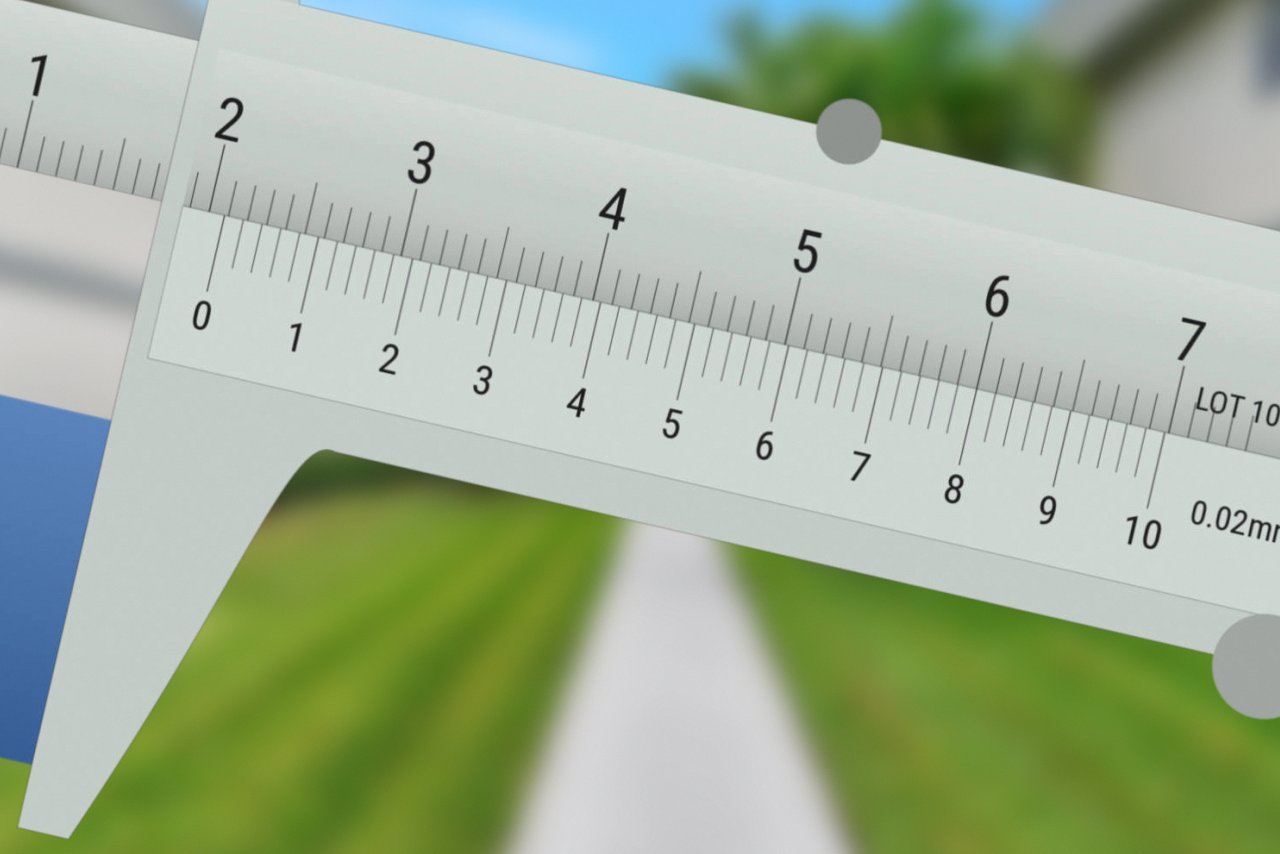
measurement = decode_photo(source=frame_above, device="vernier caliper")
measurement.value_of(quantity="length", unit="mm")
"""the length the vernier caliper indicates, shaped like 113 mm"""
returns 20.8 mm
